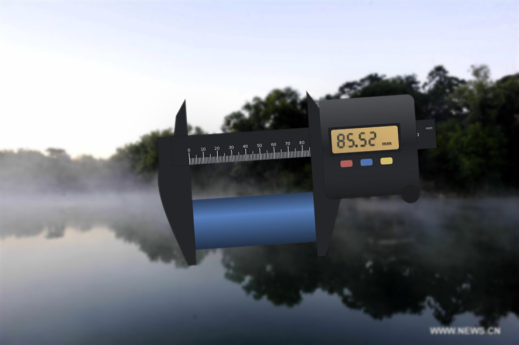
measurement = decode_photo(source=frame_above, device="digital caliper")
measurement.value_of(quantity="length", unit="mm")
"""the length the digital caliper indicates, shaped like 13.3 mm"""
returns 85.52 mm
